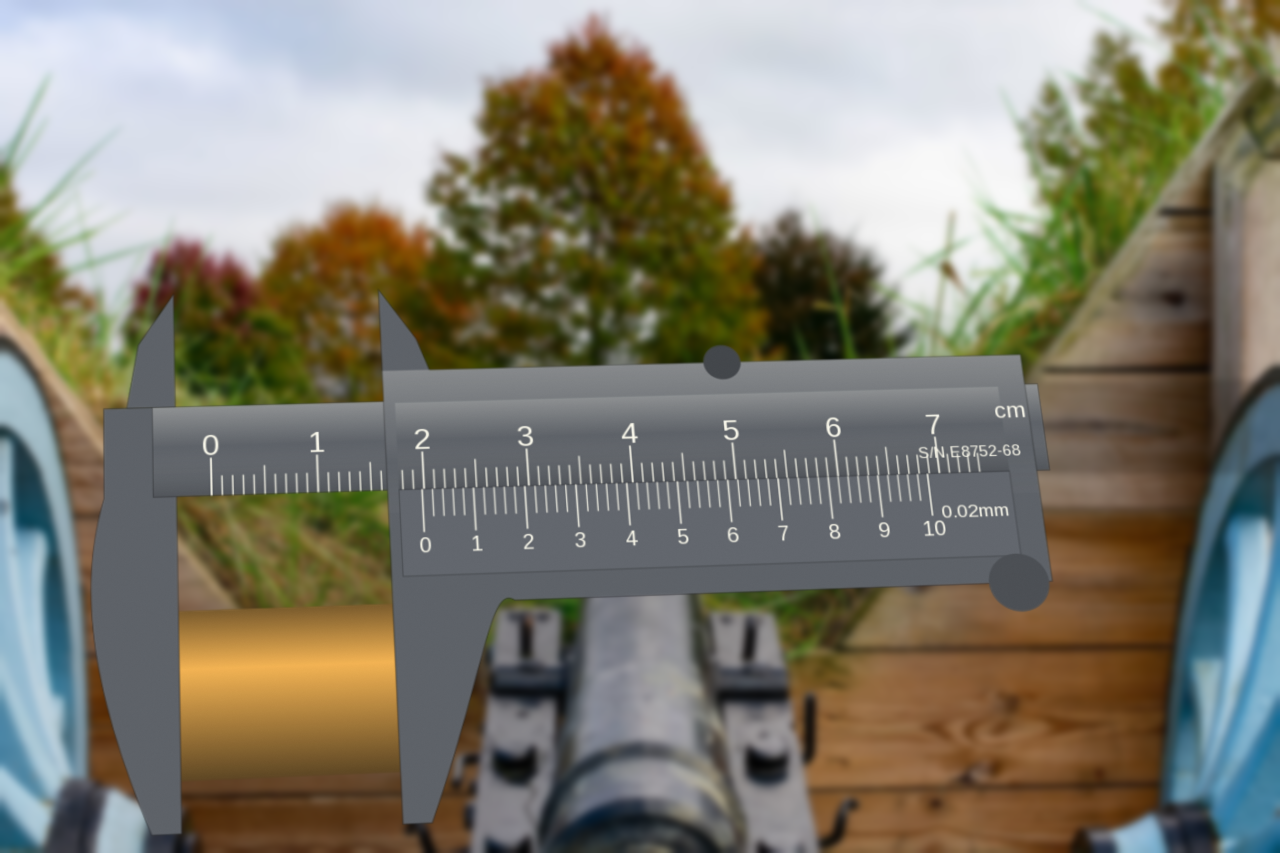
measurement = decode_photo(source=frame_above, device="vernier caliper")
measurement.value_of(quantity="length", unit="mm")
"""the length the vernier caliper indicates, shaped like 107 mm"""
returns 19.8 mm
